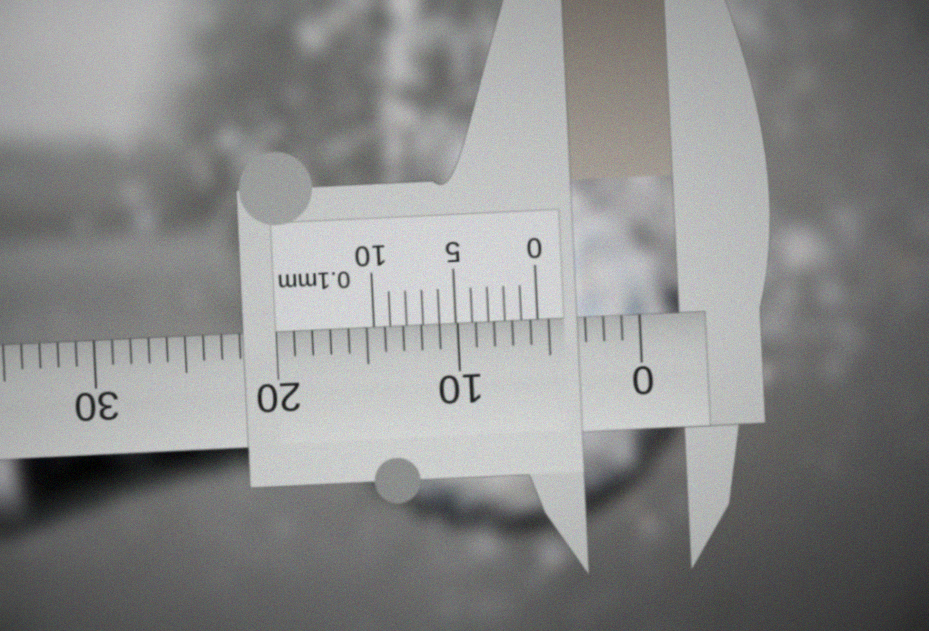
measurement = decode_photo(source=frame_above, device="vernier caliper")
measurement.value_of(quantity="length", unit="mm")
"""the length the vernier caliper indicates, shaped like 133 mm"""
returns 5.6 mm
